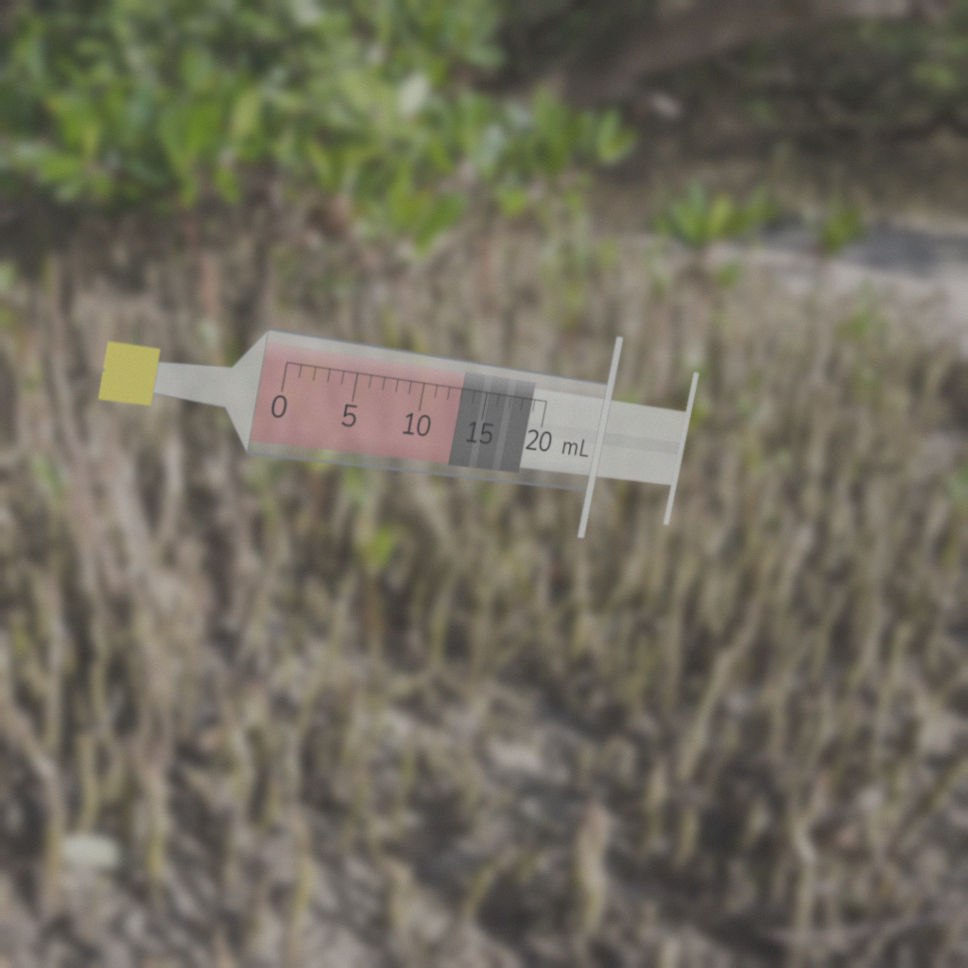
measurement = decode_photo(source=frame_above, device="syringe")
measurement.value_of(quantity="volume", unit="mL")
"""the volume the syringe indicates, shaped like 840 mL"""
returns 13 mL
